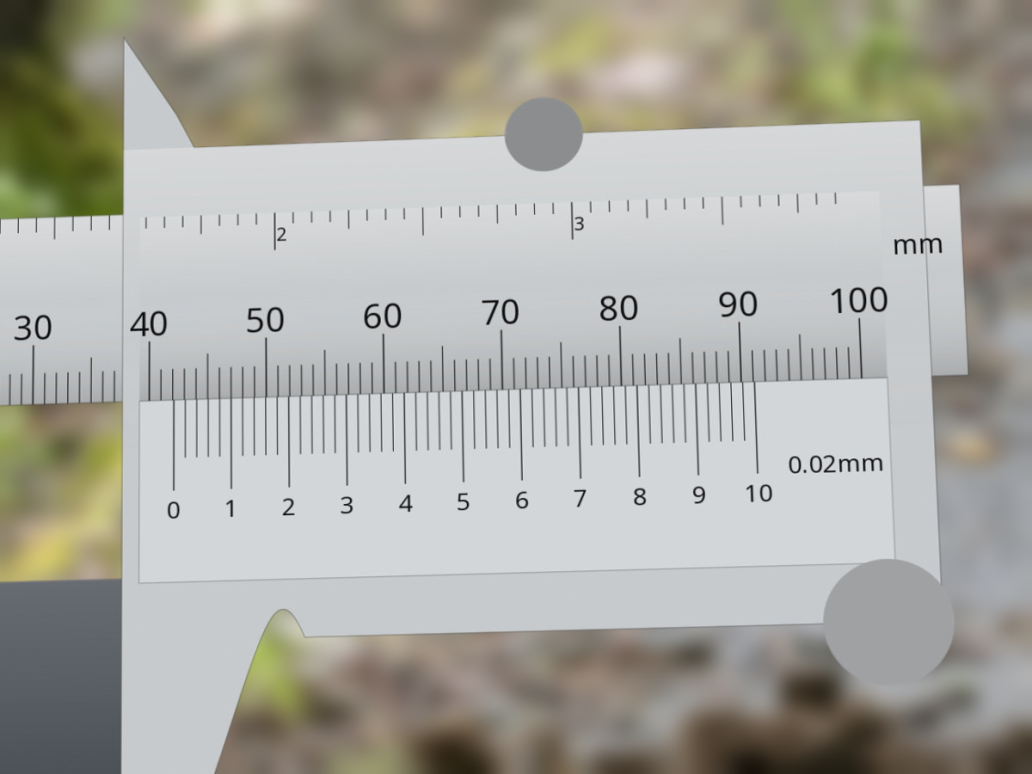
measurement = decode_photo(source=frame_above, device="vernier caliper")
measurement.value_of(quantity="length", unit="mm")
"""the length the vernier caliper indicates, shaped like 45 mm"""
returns 42.1 mm
